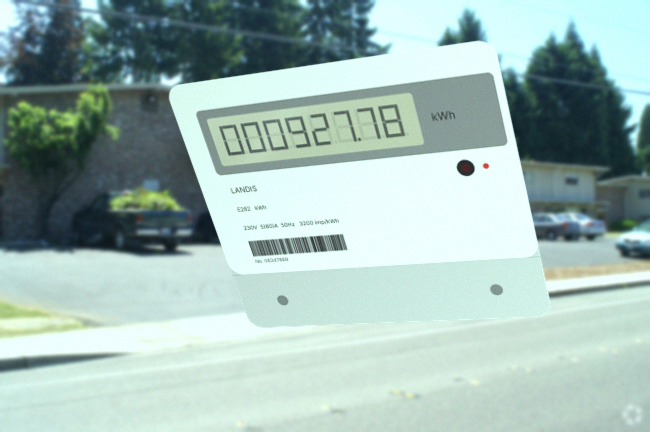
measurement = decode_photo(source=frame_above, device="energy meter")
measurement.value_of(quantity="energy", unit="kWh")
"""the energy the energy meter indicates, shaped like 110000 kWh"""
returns 927.78 kWh
